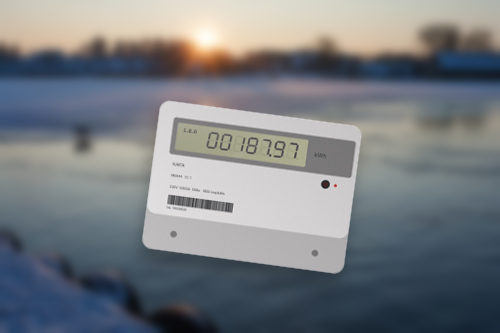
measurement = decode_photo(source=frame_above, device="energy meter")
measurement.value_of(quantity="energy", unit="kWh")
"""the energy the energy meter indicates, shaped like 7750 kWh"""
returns 187.97 kWh
